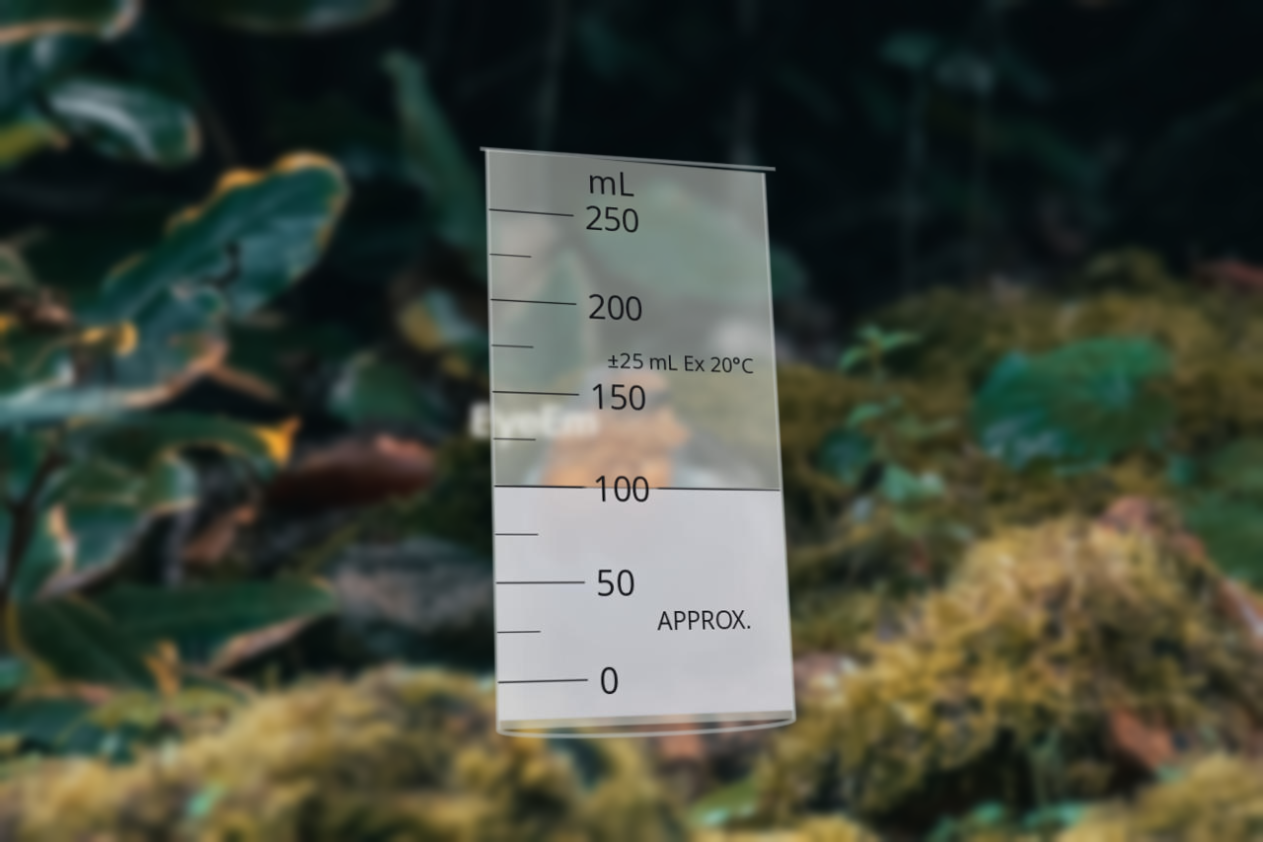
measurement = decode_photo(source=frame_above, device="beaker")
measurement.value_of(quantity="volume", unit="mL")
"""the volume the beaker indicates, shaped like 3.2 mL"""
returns 100 mL
